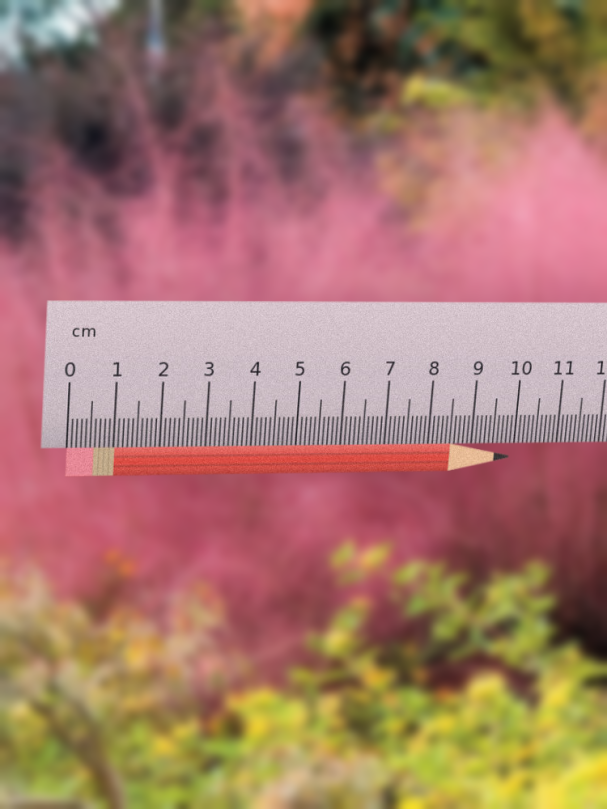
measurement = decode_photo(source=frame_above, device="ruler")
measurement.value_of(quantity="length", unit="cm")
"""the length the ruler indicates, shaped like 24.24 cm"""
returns 9.9 cm
